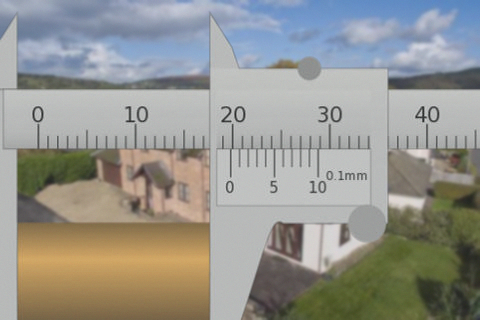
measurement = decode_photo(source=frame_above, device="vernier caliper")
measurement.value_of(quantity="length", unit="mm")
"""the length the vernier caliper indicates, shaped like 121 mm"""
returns 19.8 mm
